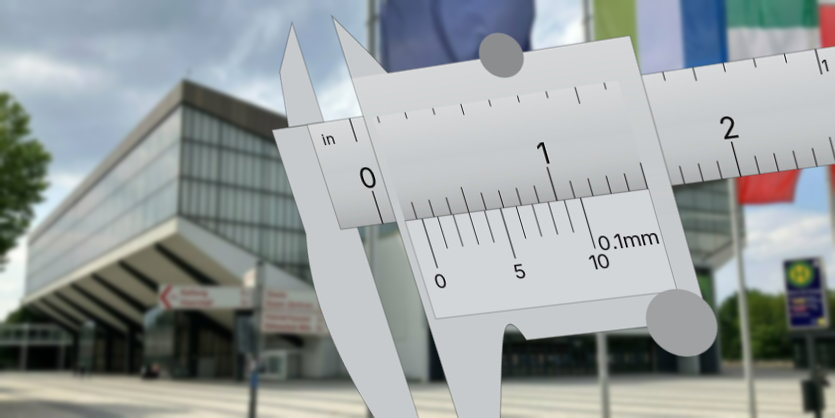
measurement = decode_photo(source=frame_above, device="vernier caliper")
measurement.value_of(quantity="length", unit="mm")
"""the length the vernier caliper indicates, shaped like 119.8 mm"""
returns 2.3 mm
